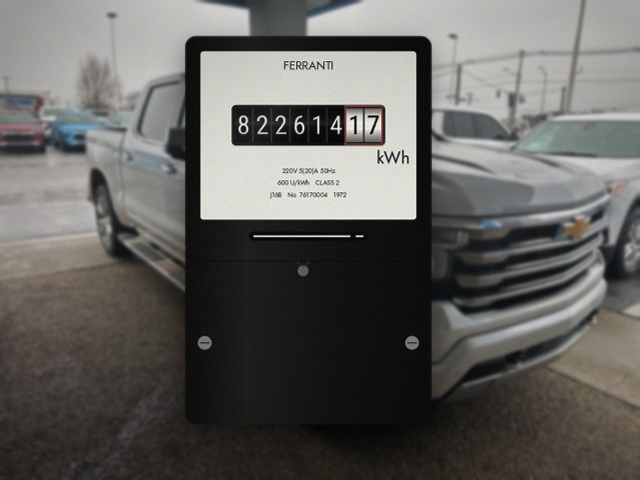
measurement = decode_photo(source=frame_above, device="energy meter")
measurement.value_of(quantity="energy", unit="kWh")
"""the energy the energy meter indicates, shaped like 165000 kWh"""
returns 822614.17 kWh
